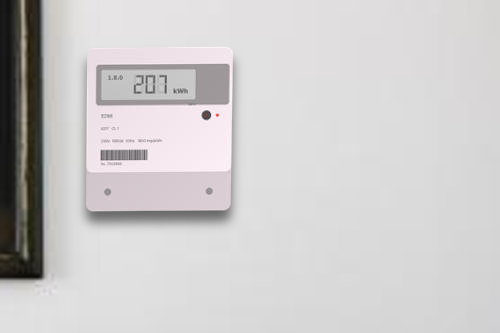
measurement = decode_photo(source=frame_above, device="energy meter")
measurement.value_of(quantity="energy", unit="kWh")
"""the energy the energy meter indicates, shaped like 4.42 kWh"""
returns 207 kWh
